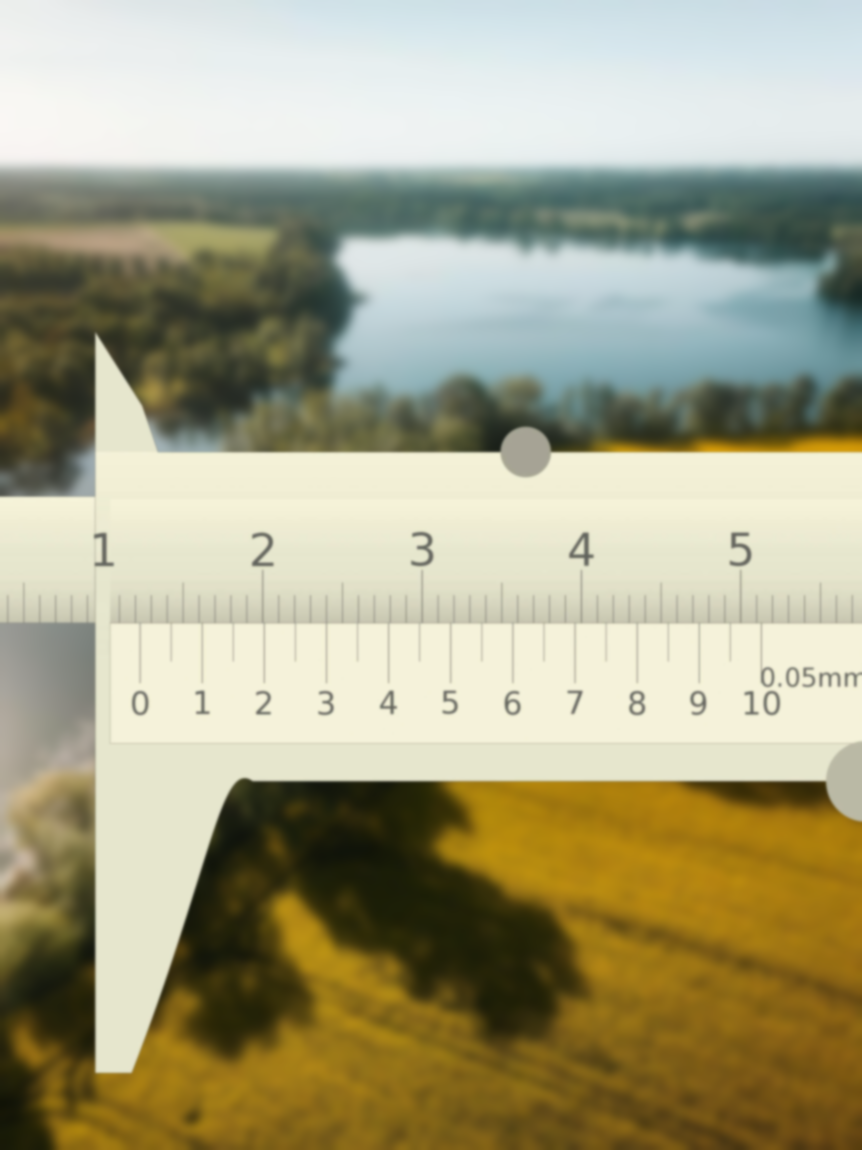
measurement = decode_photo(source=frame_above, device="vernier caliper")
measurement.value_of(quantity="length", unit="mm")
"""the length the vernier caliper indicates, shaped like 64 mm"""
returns 12.3 mm
